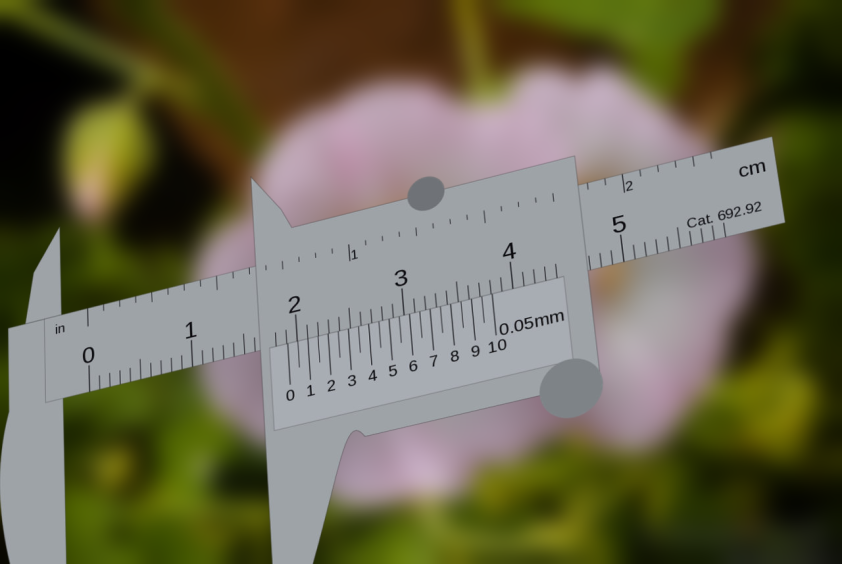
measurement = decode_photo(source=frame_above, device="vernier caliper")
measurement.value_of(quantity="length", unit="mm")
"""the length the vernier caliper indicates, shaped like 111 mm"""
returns 19.1 mm
